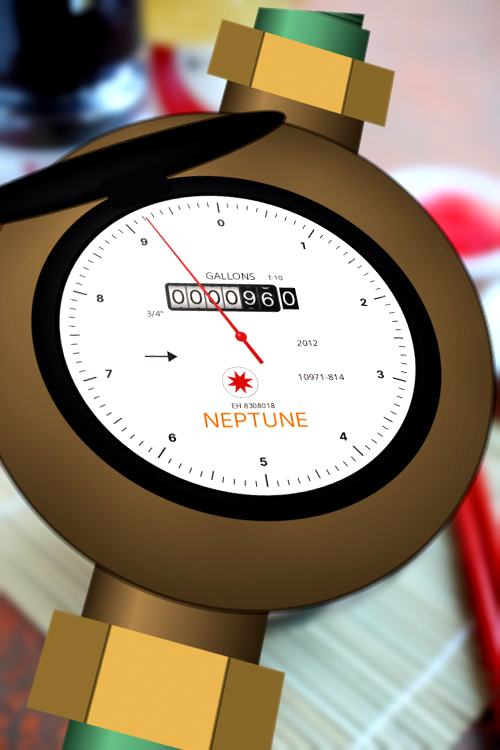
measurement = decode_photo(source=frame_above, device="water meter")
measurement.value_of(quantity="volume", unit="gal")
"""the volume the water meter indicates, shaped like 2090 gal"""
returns 959.2 gal
